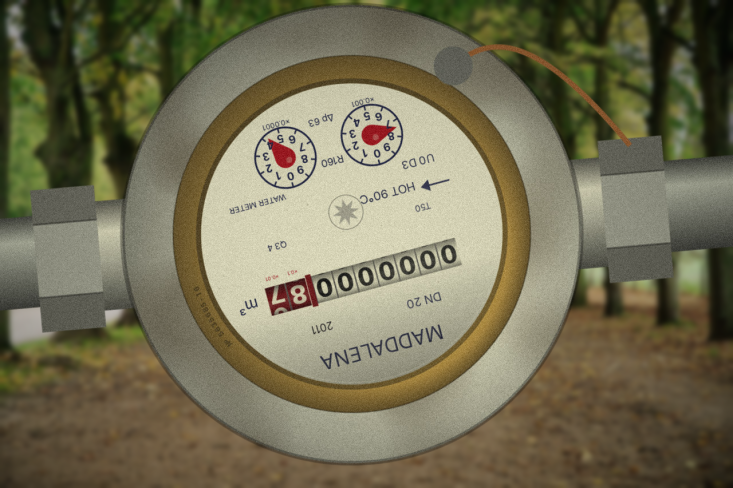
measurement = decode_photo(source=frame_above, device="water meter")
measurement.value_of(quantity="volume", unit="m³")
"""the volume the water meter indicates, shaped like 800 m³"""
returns 0.8674 m³
